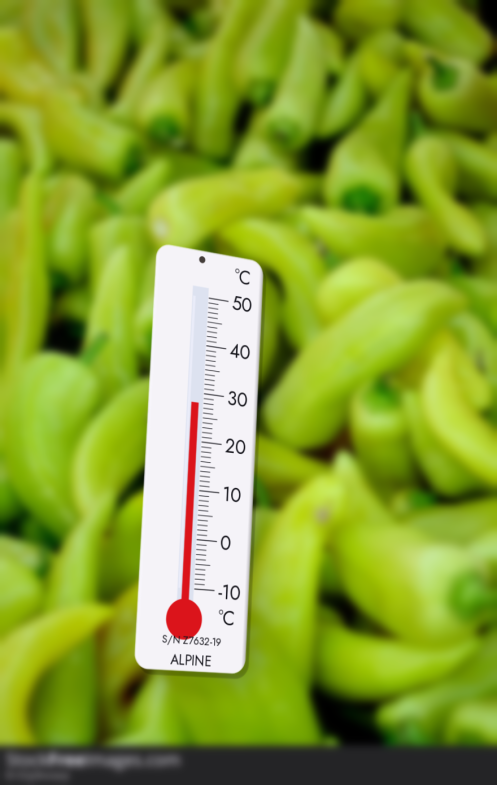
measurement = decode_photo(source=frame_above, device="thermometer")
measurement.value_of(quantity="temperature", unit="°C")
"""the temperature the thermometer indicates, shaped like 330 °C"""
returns 28 °C
